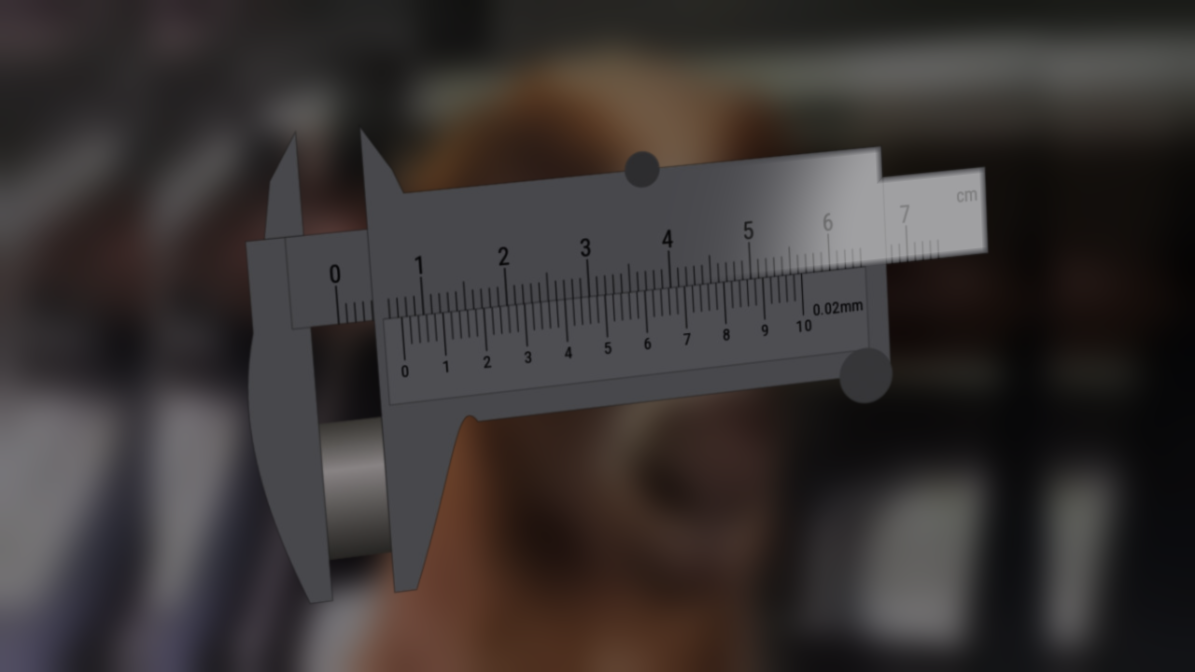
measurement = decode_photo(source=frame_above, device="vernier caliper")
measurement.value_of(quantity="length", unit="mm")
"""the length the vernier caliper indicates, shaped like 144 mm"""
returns 7.4 mm
